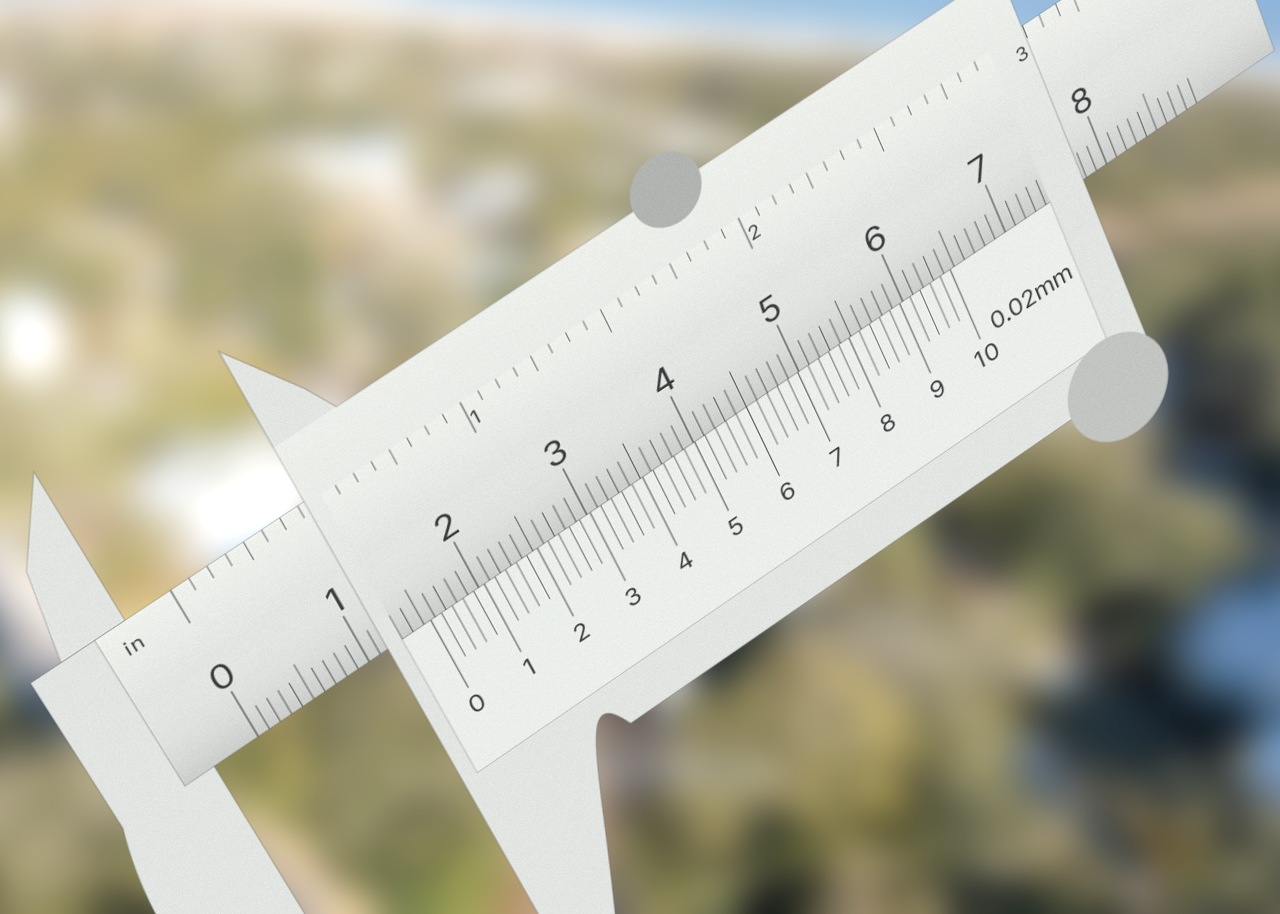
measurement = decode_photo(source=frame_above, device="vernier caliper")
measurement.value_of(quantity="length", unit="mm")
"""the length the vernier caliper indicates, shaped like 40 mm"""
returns 15.6 mm
